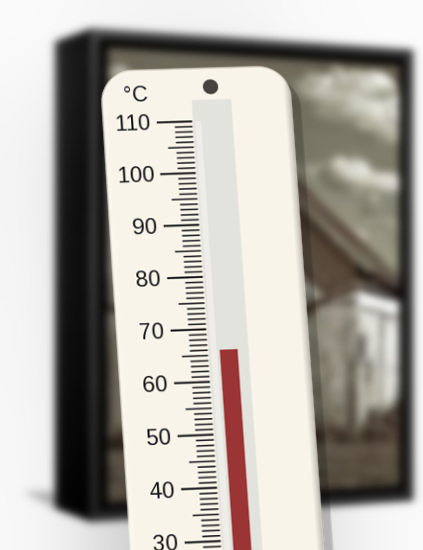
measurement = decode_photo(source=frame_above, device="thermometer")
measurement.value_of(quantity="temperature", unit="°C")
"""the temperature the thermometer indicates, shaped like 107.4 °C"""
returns 66 °C
